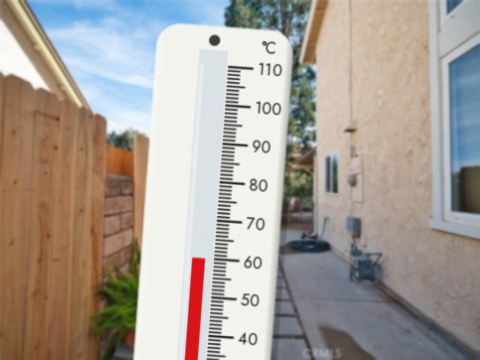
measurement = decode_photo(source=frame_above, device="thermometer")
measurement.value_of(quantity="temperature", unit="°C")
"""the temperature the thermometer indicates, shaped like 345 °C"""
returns 60 °C
